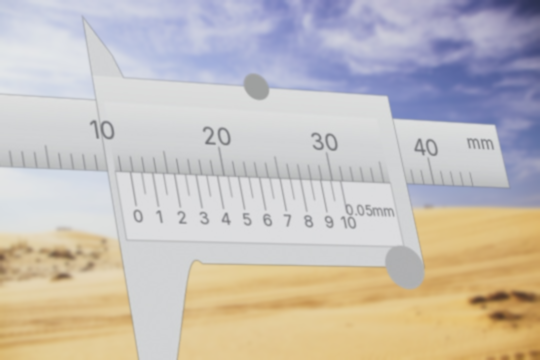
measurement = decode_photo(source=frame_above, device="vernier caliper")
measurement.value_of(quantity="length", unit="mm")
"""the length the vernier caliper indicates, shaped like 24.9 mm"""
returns 11.8 mm
